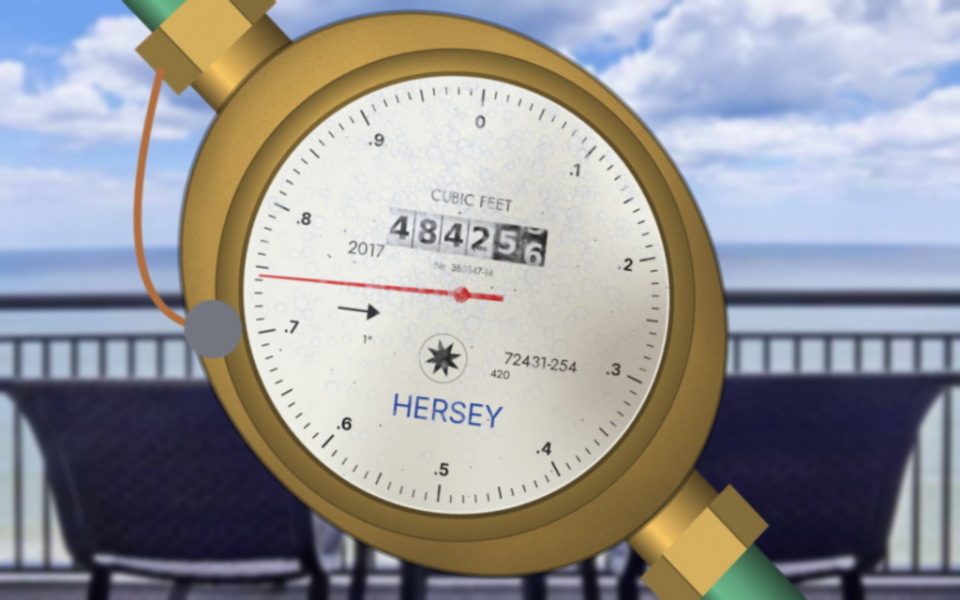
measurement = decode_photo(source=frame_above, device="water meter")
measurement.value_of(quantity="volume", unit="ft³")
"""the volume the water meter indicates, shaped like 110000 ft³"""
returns 484255.74 ft³
